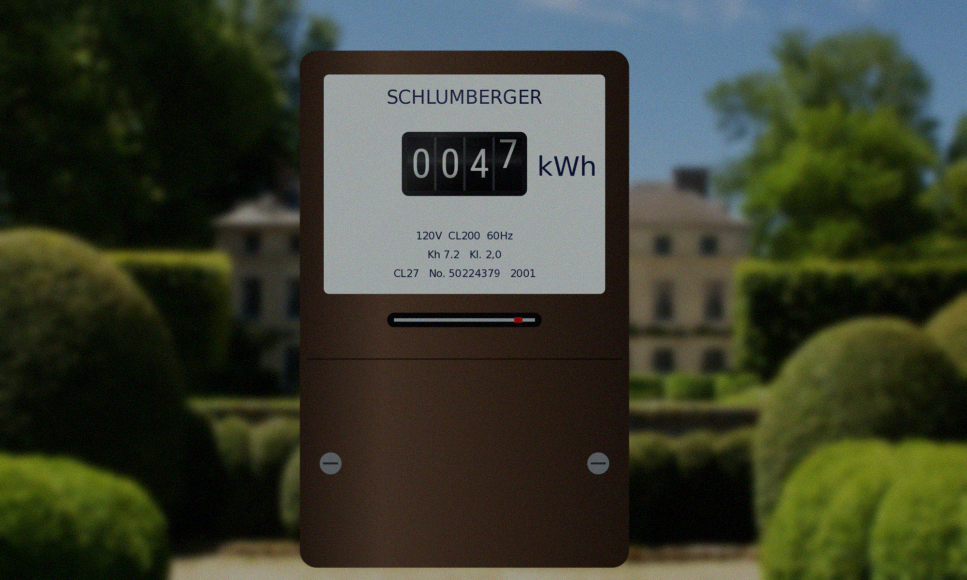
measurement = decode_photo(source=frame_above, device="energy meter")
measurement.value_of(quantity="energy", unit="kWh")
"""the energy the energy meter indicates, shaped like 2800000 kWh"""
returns 47 kWh
